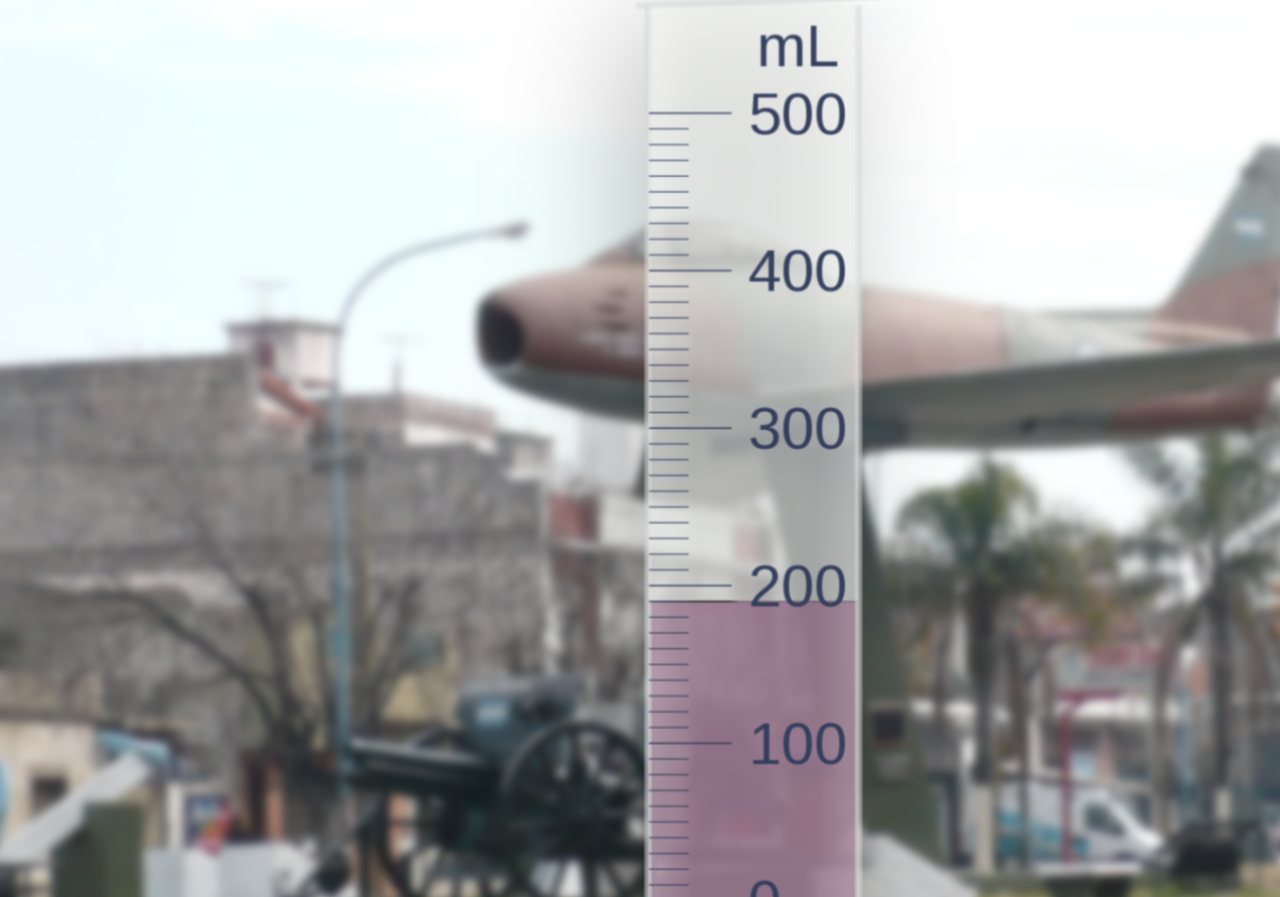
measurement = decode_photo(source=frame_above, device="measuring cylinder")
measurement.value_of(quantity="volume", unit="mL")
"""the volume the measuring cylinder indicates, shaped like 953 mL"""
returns 190 mL
